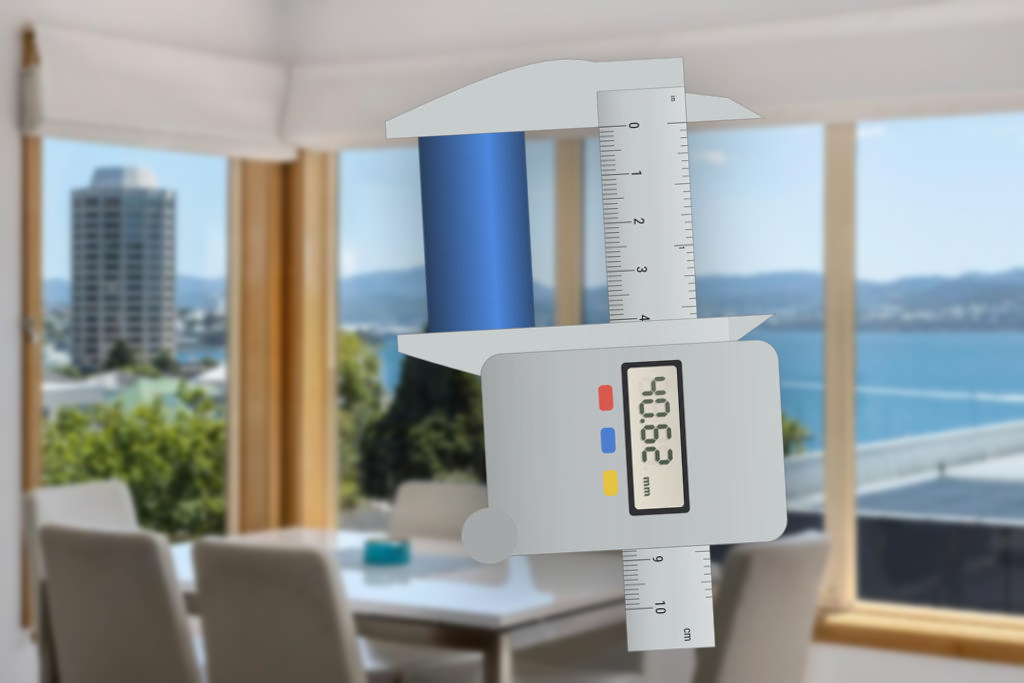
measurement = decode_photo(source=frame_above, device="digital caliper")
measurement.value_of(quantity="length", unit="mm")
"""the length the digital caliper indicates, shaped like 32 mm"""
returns 40.62 mm
